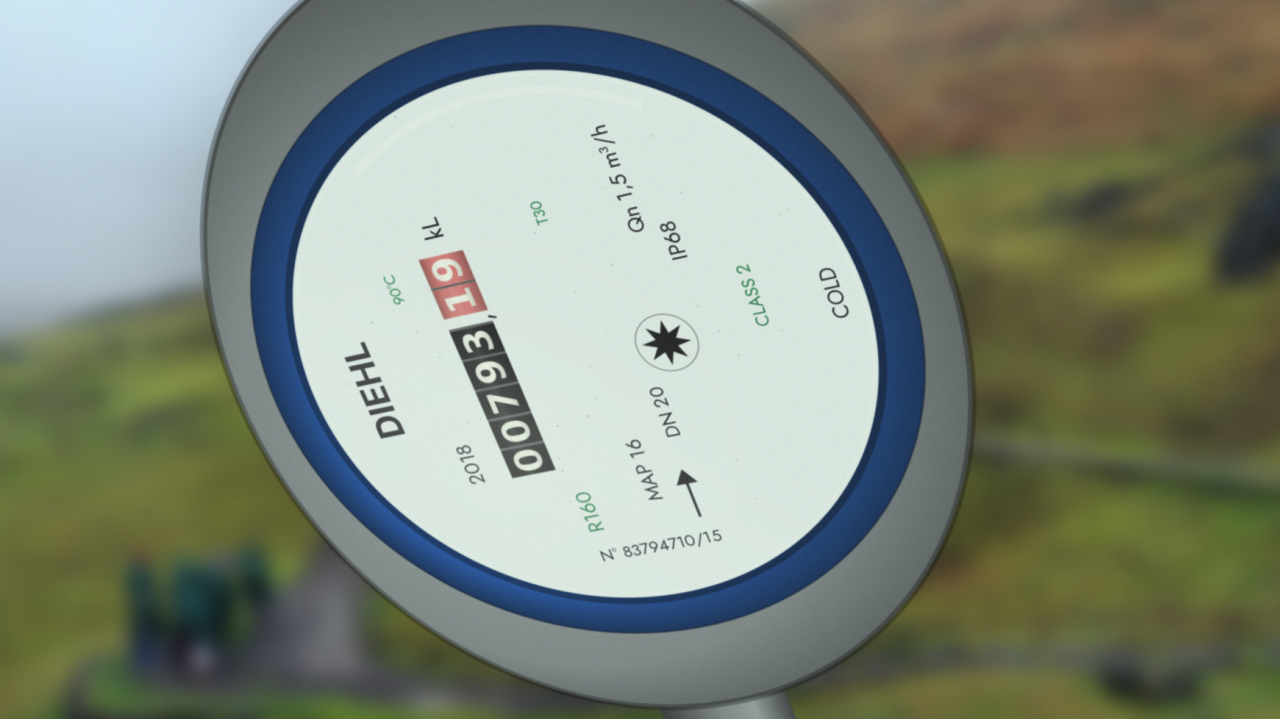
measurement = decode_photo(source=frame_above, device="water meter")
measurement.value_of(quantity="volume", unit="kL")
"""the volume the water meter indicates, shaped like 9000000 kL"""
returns 793.19 kL
